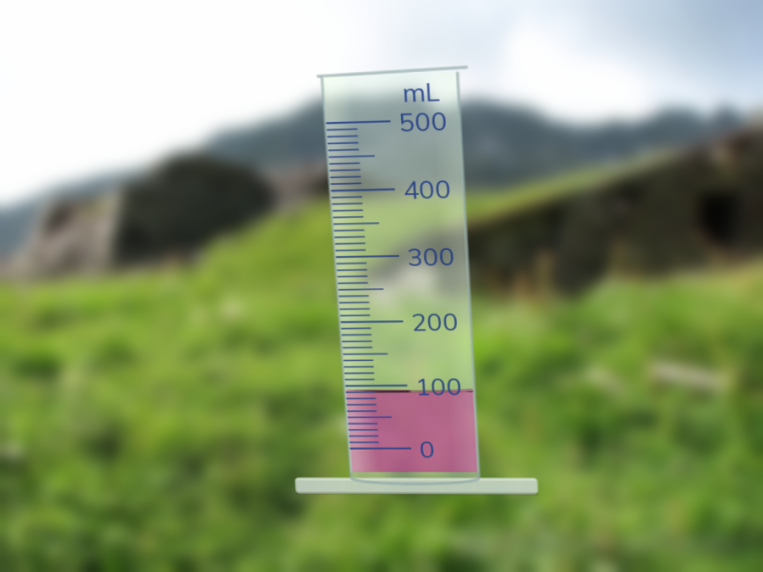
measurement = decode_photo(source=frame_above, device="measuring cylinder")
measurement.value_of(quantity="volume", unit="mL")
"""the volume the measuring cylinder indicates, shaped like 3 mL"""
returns 90 mL
